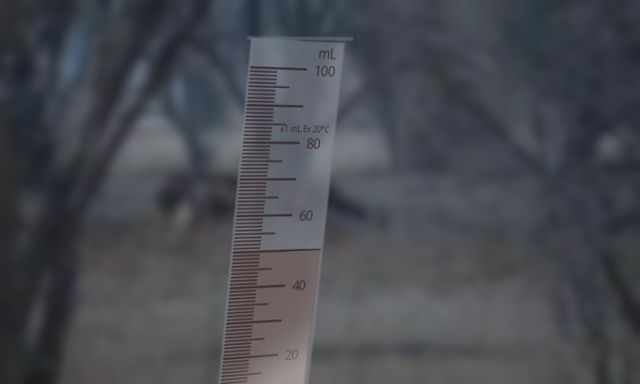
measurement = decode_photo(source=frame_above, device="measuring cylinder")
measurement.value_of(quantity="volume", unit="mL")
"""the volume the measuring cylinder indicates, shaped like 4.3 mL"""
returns 50 mL
